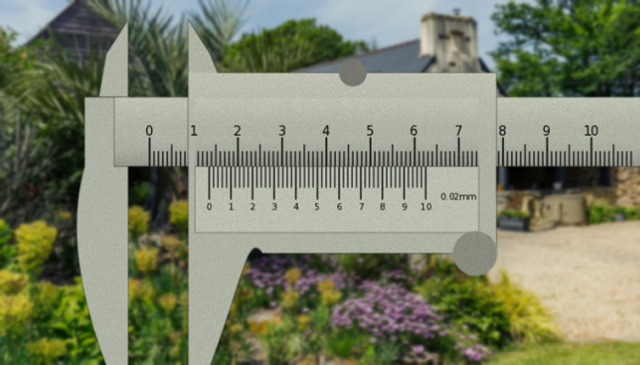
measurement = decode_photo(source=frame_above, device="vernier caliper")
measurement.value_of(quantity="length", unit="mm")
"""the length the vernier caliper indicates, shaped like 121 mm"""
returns 13.5 mm
